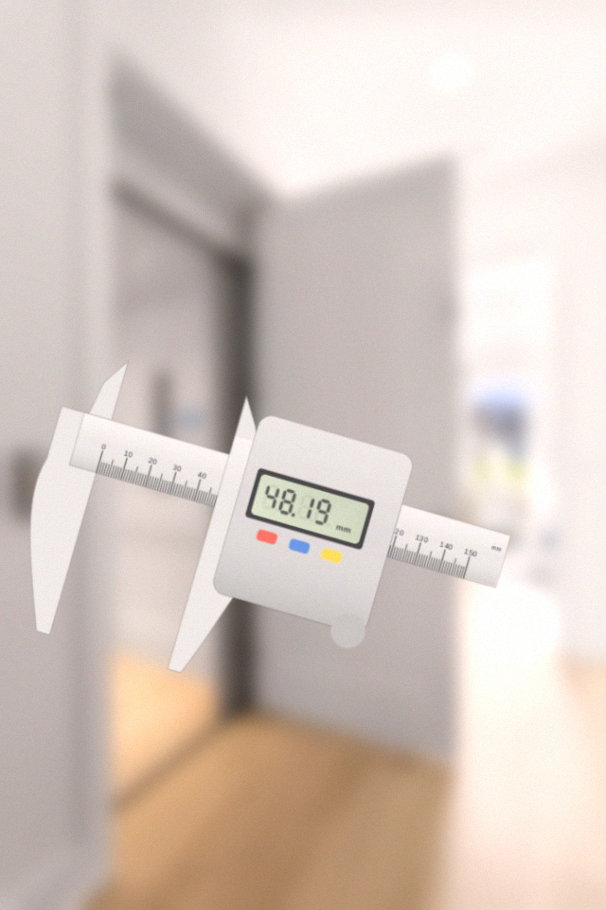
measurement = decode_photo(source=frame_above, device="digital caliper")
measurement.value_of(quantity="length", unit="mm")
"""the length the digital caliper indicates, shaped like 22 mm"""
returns 48.19 mm
